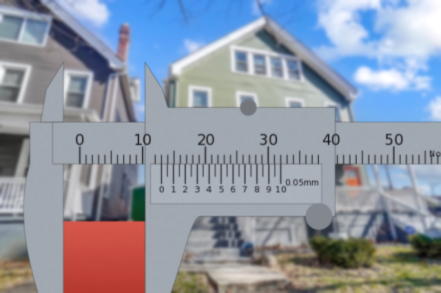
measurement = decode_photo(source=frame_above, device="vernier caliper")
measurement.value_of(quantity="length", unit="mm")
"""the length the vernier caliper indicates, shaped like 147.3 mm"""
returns 13.0 mm
